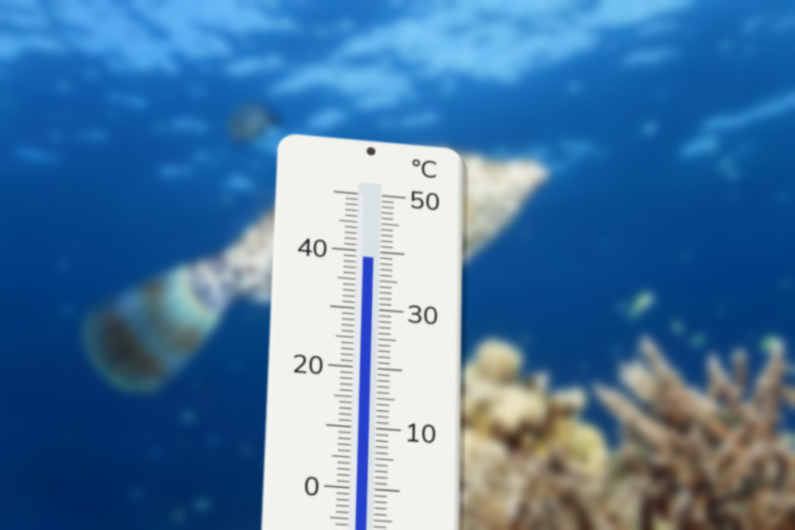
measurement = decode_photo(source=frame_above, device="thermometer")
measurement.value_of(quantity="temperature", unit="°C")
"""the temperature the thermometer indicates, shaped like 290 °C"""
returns 39 °C
